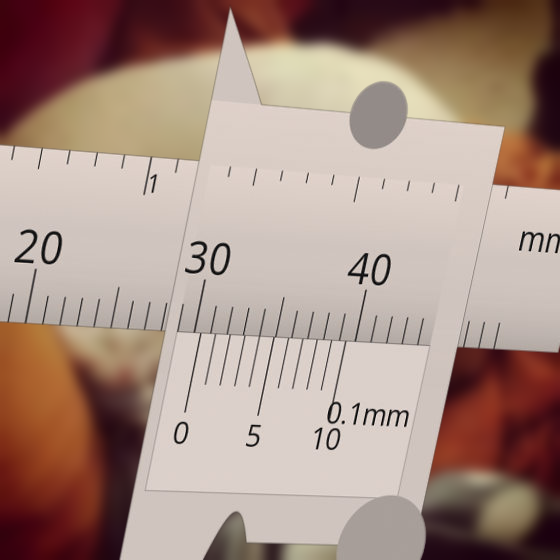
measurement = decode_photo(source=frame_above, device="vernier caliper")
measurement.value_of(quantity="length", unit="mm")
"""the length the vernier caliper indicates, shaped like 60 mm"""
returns 30.4 mm
